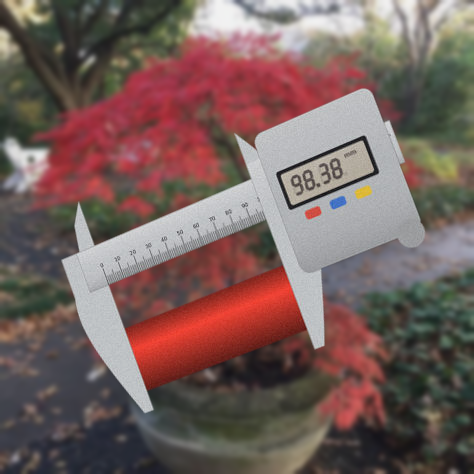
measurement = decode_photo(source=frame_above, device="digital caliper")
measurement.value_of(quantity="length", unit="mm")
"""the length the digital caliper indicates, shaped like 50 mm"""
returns 98.38 mm
